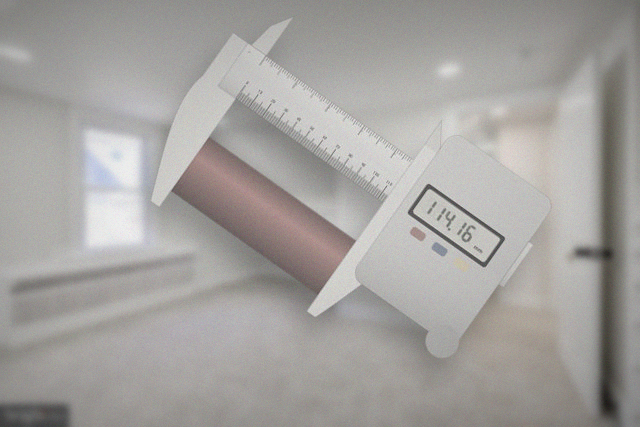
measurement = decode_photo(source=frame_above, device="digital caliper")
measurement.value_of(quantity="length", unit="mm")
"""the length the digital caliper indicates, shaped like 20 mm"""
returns 114.16 mm
